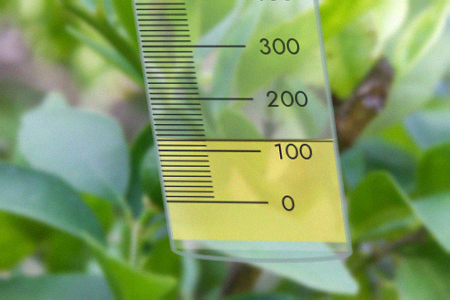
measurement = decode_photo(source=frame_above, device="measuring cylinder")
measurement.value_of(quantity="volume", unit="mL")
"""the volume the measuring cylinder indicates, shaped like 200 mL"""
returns 120 mL
